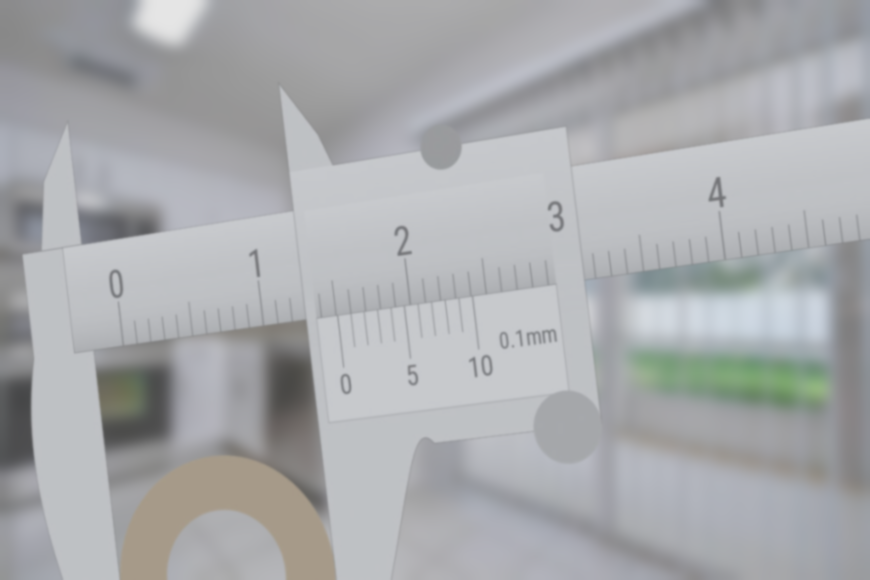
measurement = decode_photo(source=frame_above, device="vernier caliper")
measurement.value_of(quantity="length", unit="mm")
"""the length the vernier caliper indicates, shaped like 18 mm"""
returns 15.1 mm
